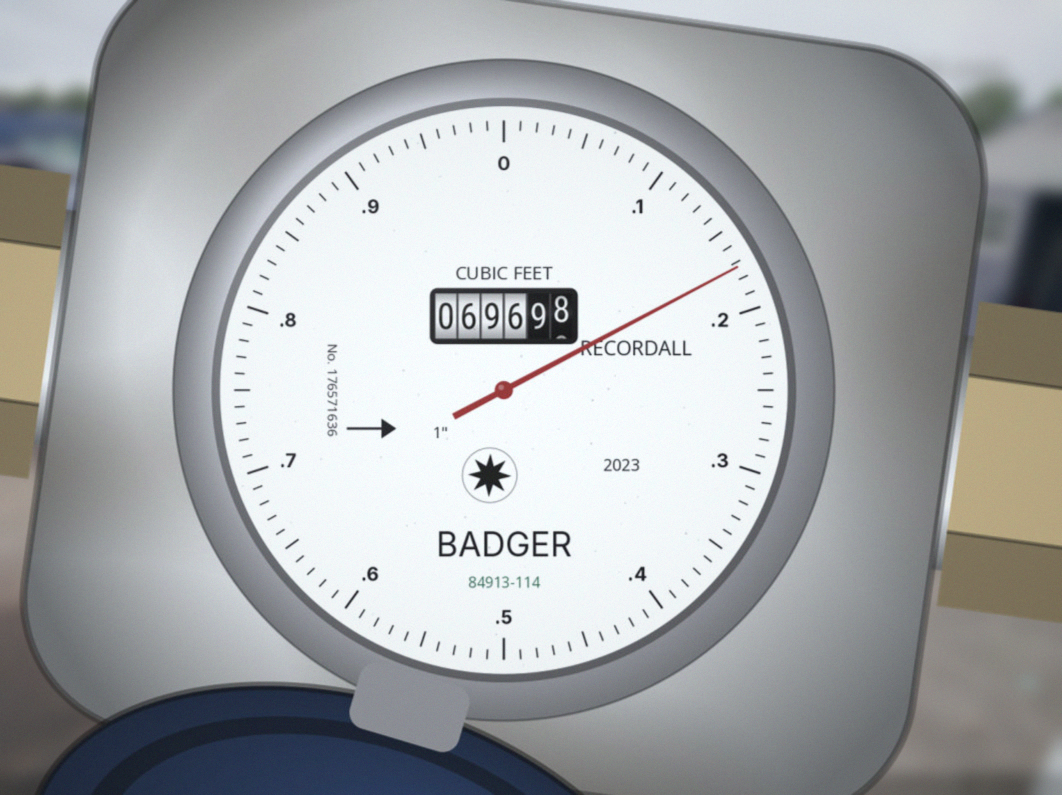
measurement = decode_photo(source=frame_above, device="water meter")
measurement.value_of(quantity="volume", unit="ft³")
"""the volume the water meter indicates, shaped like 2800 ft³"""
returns 69698.17 ft³
